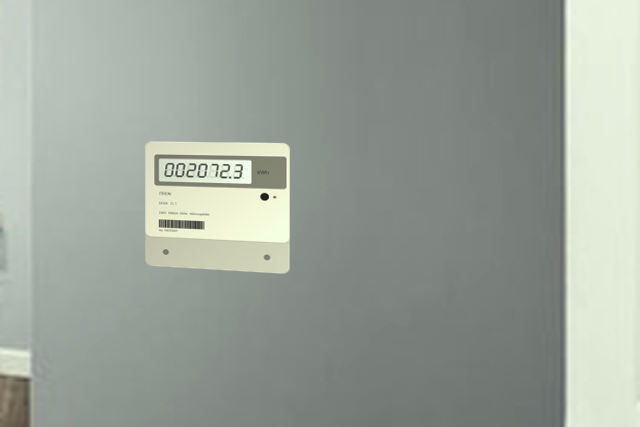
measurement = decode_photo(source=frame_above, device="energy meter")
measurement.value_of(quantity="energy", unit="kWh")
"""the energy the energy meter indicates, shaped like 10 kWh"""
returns 2072.3 kWh
